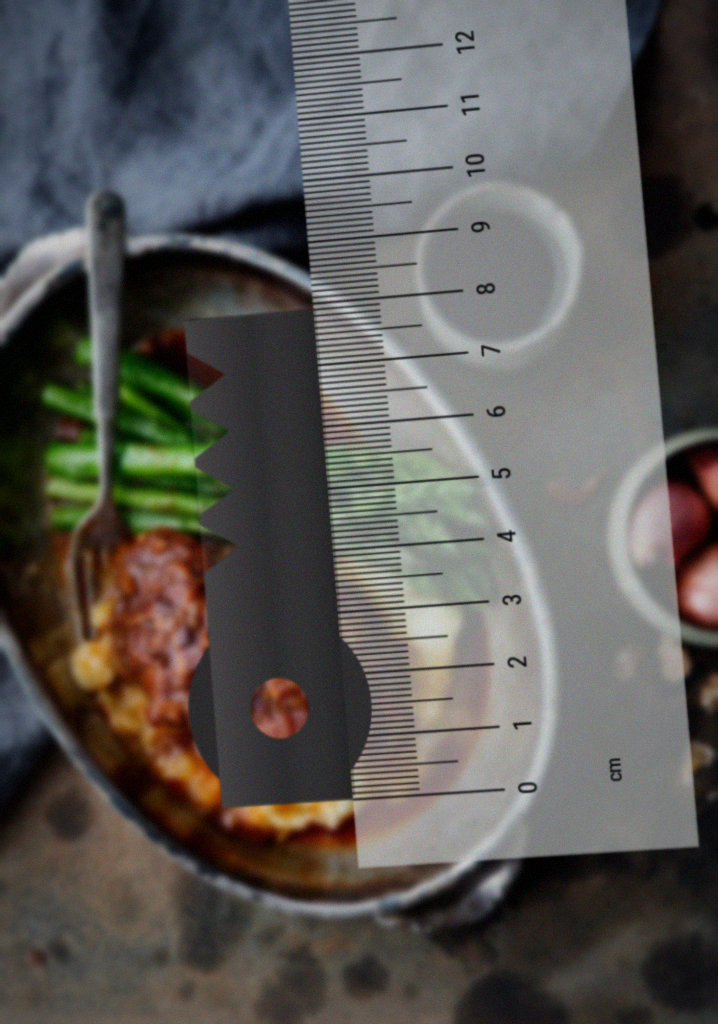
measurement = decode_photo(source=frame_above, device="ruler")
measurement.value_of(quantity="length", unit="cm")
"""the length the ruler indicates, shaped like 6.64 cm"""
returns 7.9 cm
